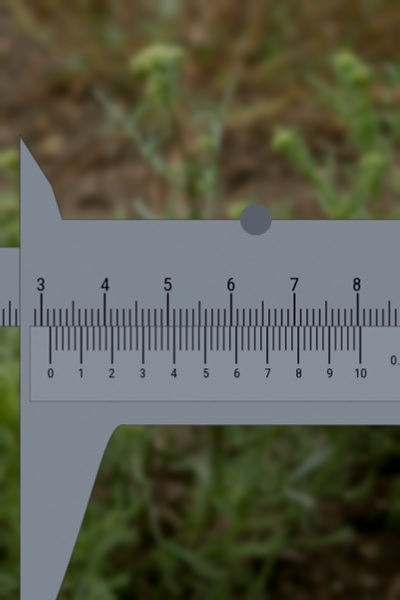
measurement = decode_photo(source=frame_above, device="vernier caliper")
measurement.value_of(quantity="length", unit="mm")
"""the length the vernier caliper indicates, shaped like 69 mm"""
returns 31.4 mm
